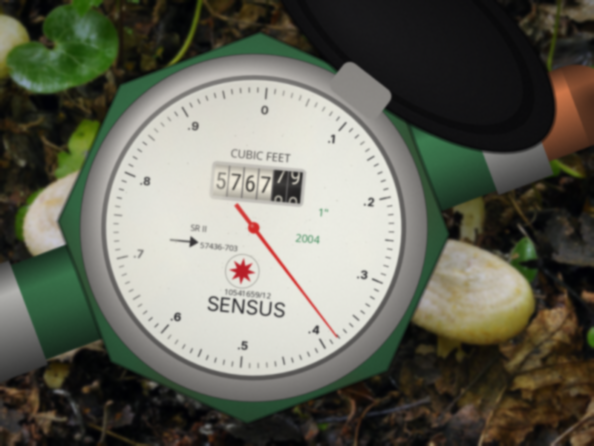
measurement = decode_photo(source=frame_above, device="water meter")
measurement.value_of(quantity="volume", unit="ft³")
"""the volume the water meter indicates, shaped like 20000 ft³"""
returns 576779.38 ft³
